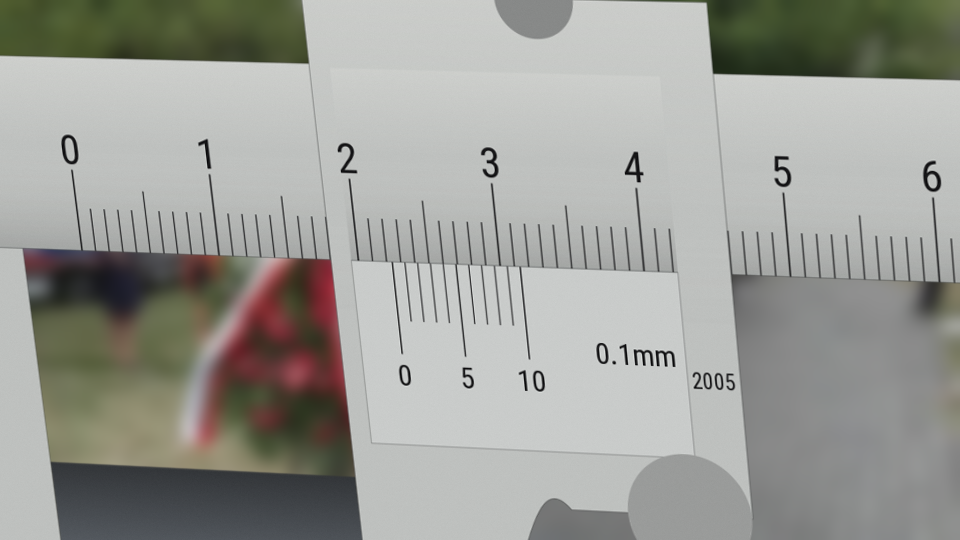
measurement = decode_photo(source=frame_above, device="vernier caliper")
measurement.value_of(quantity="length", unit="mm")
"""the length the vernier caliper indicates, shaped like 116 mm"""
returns 22.4 mm
